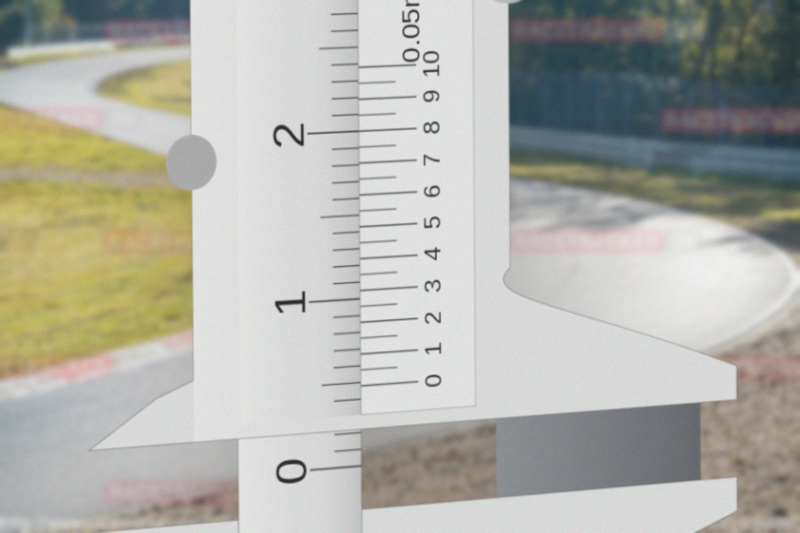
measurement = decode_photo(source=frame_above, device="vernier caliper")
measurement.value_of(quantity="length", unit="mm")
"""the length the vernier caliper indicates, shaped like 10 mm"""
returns 4.8 mm
